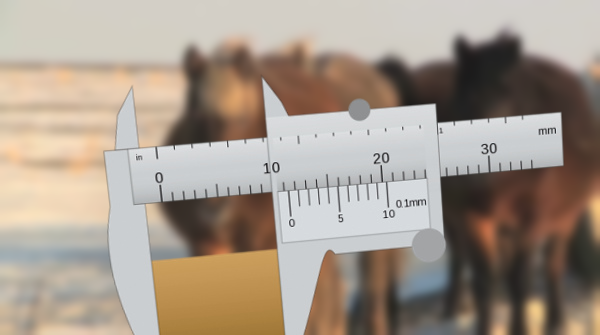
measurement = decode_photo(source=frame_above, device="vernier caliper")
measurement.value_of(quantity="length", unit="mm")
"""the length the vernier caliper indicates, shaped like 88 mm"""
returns 11.4 mm
